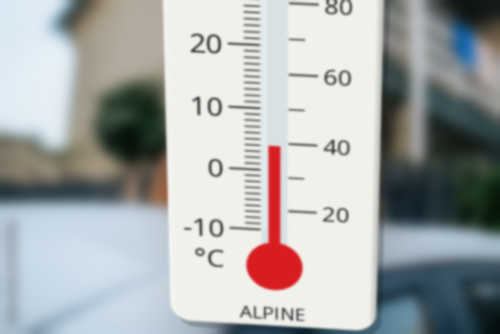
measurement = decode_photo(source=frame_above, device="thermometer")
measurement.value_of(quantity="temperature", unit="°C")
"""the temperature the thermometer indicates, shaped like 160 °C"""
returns 4 °C
